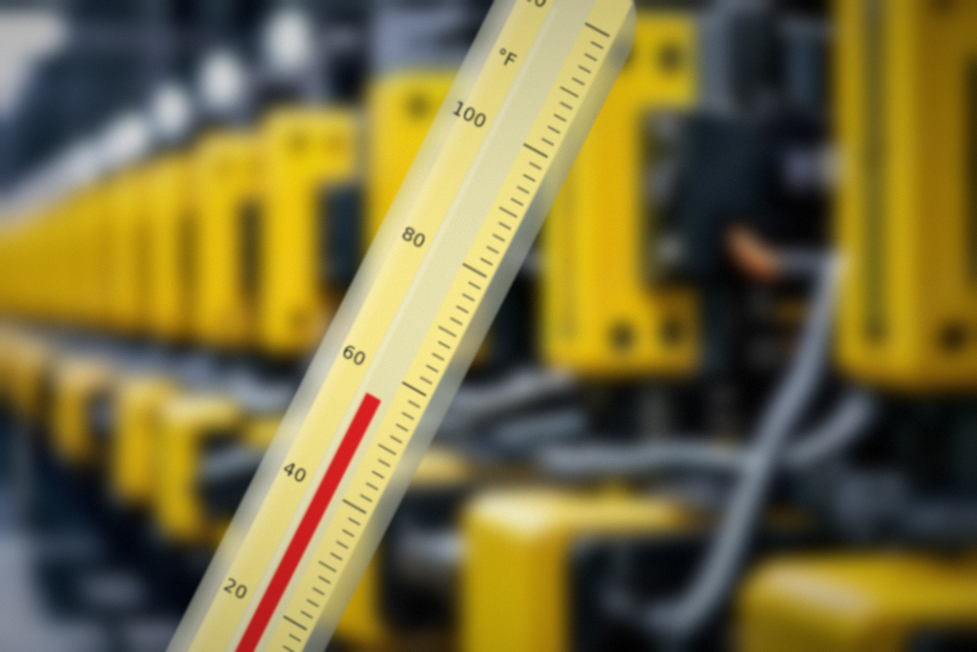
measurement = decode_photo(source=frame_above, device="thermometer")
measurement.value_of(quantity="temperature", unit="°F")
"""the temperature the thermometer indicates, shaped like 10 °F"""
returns 56 °F
